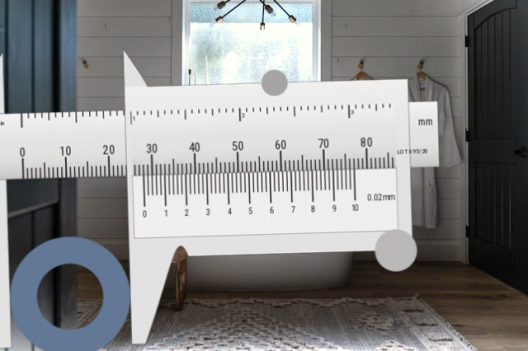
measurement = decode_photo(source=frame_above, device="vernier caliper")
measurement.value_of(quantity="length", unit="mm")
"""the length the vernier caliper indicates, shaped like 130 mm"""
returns 28.0 mm
